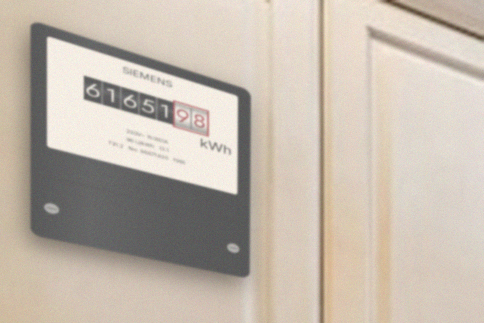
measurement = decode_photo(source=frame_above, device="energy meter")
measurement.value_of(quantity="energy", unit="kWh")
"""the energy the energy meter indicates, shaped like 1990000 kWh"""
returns 61651.98 kWh
